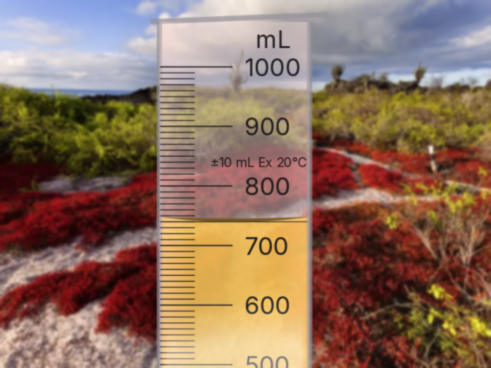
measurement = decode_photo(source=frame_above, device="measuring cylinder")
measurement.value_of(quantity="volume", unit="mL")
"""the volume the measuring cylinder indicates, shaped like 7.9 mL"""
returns 740 mL
